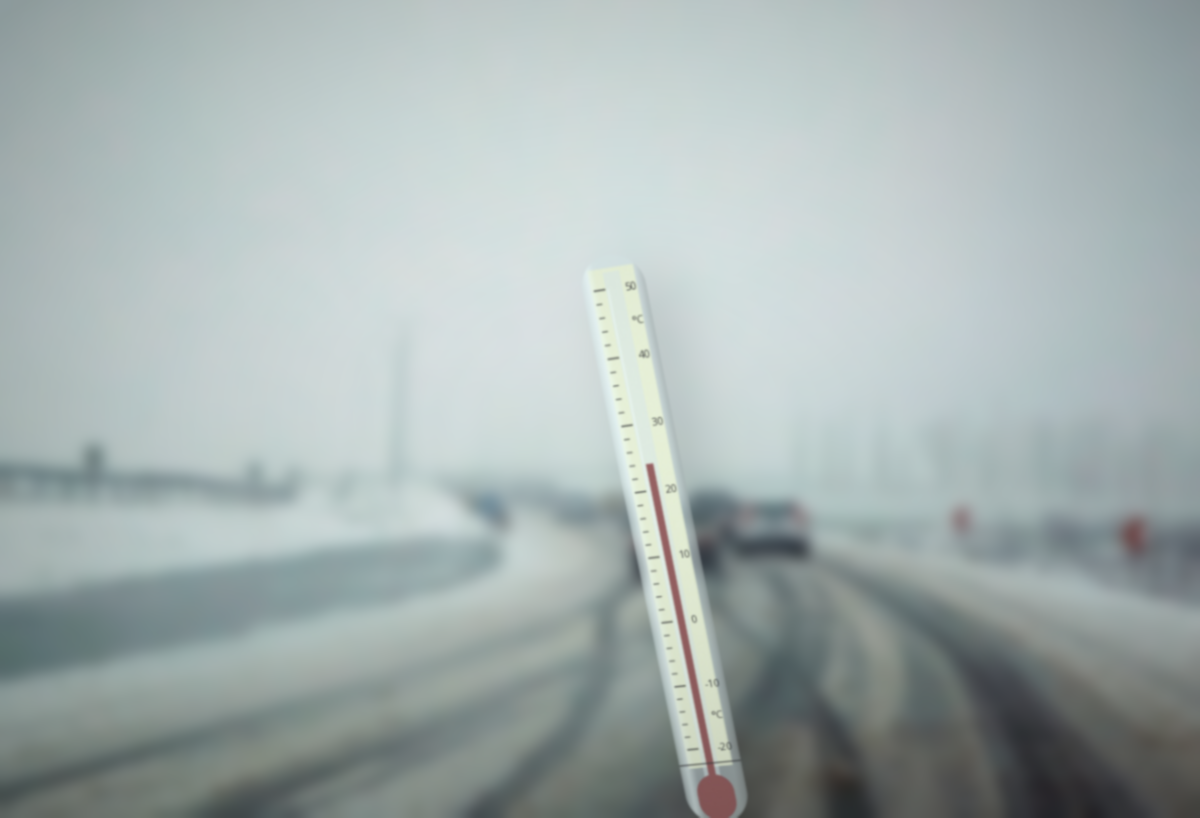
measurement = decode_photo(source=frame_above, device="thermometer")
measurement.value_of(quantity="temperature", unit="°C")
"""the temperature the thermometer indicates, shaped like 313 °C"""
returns 24 °C
